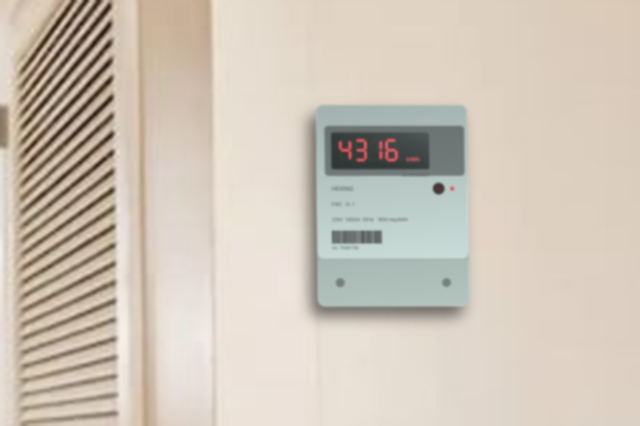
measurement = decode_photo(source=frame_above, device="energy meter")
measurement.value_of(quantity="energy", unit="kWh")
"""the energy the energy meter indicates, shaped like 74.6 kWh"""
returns 4316 kWh
